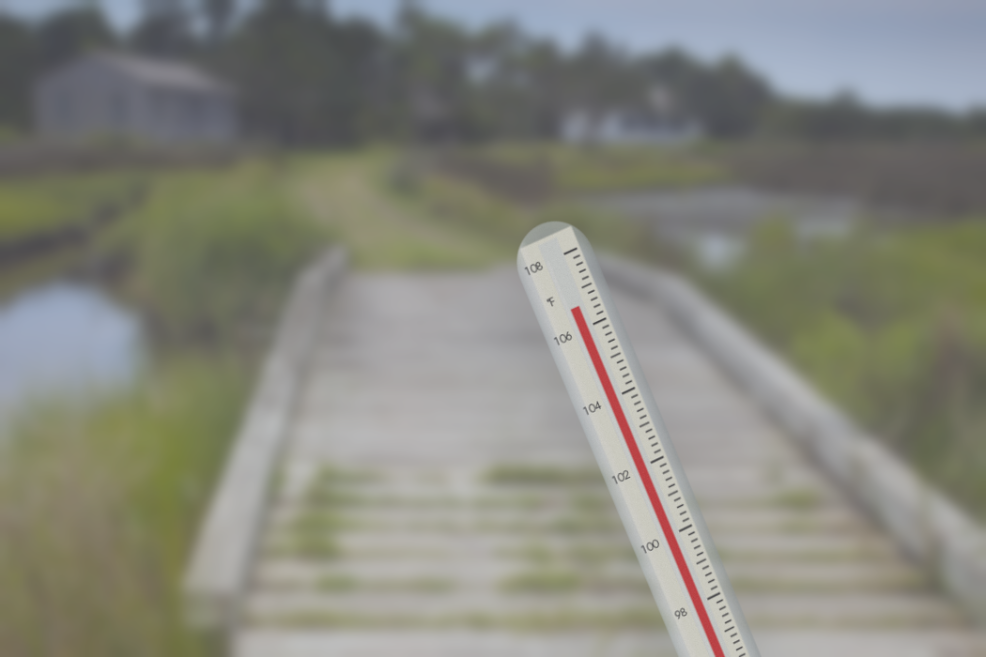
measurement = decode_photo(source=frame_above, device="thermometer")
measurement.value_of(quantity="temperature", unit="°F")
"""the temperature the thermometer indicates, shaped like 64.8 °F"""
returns 106.6 °F
